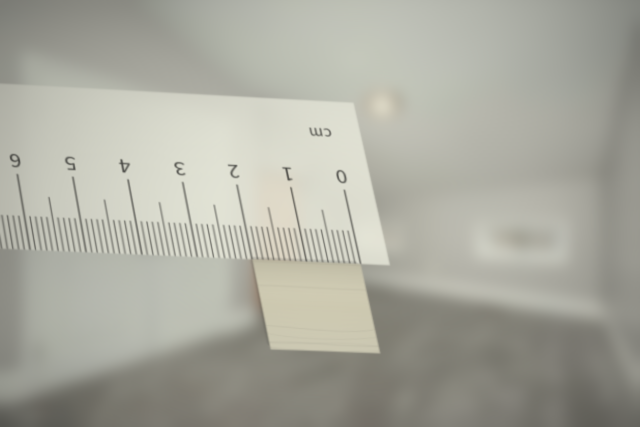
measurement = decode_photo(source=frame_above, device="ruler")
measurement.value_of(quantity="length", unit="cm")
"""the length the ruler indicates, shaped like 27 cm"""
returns 2 cm
